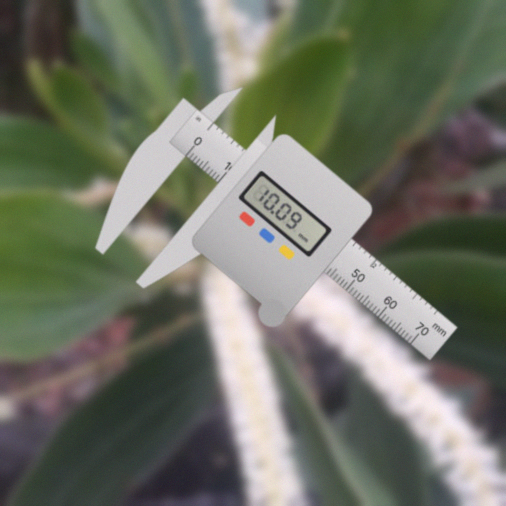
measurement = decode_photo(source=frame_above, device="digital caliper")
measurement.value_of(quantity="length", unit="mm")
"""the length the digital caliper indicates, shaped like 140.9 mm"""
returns 10.09 mm
